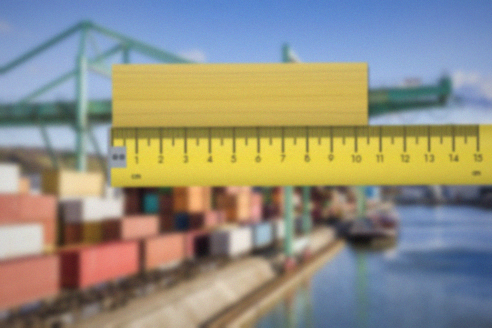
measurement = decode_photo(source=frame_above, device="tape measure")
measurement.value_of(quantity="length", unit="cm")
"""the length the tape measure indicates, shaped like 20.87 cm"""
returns 10.5 cm
